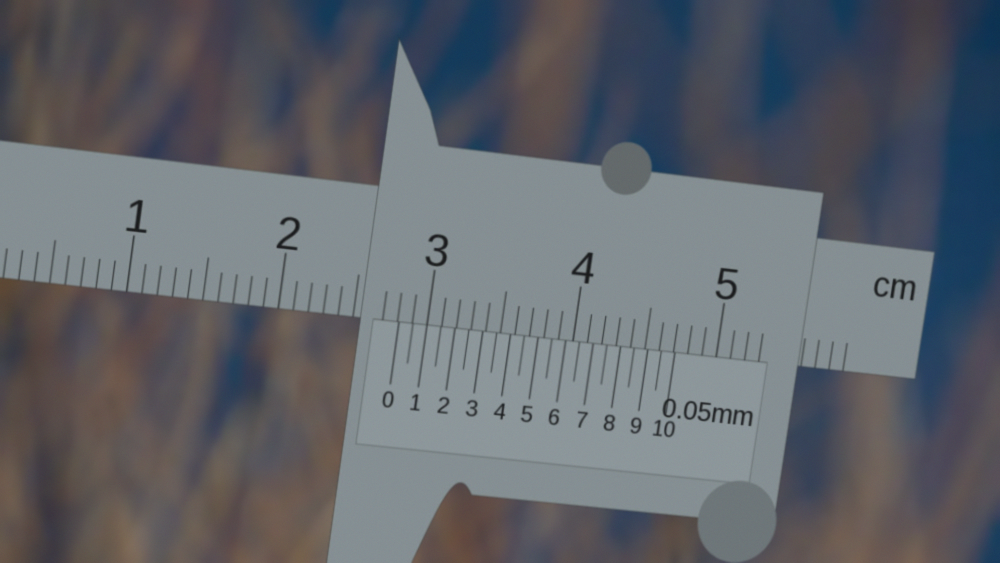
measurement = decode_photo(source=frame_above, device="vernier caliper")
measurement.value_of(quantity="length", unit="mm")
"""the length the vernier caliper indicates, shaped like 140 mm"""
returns 28.1 mm
